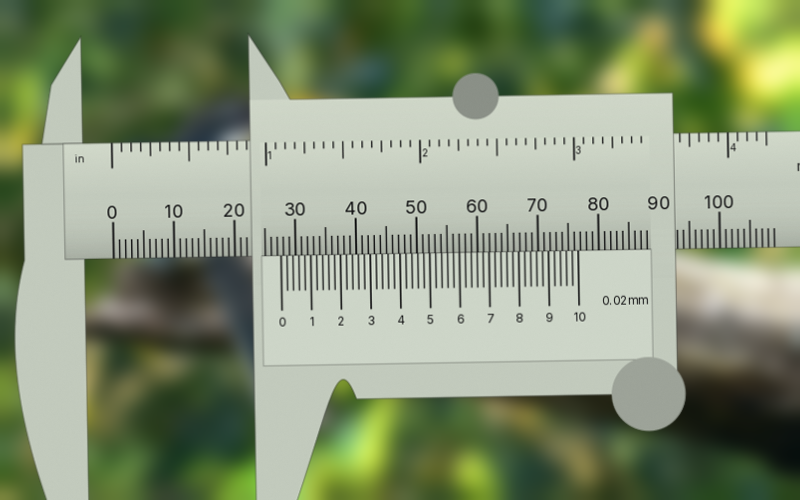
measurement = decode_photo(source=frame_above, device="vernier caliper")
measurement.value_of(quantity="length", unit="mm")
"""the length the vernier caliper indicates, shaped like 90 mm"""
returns 27.6 mm
